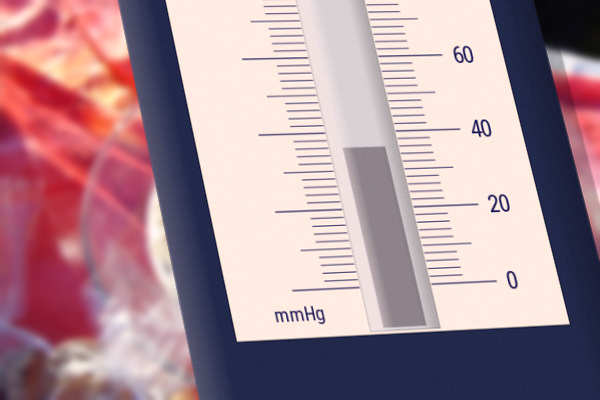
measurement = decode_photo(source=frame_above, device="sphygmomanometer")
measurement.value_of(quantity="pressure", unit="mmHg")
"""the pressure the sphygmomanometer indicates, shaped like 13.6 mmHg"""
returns 36 mmHg
